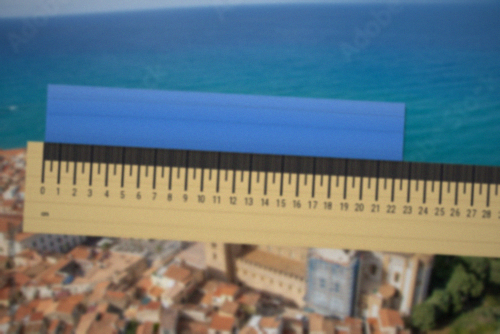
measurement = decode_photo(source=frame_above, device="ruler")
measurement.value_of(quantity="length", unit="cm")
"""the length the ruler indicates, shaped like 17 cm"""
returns 22.5 cm
